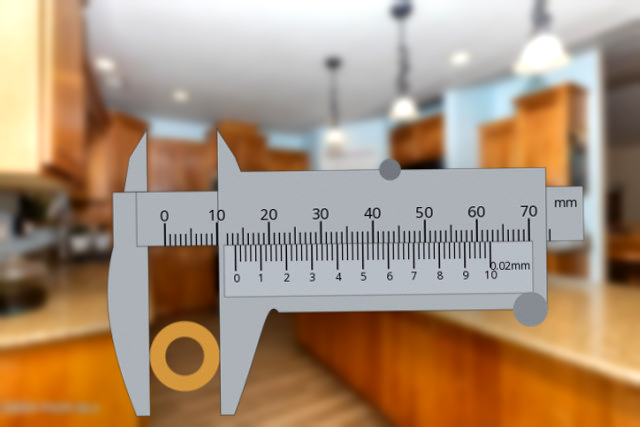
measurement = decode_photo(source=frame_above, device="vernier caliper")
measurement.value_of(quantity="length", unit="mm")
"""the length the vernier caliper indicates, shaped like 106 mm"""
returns 13.5 mm
